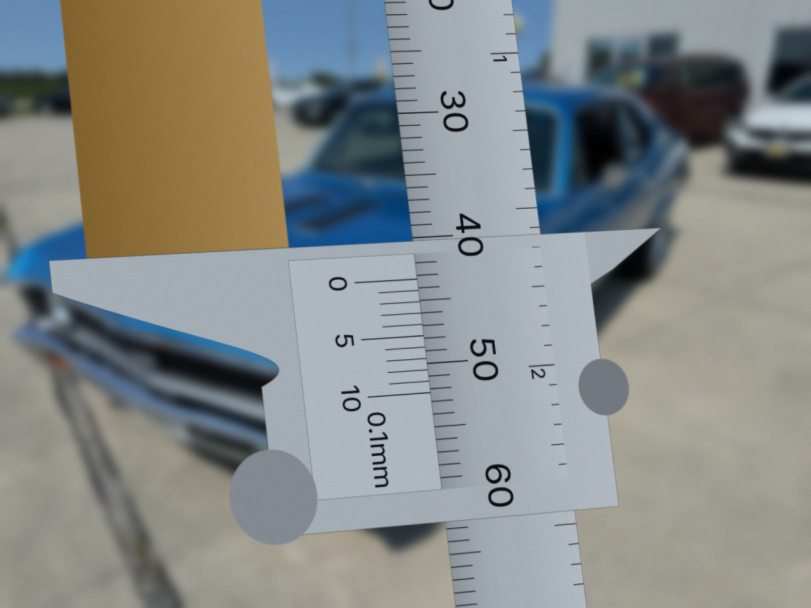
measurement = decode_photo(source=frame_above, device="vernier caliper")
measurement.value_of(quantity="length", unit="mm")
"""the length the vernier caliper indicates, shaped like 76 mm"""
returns 43.3 mm
